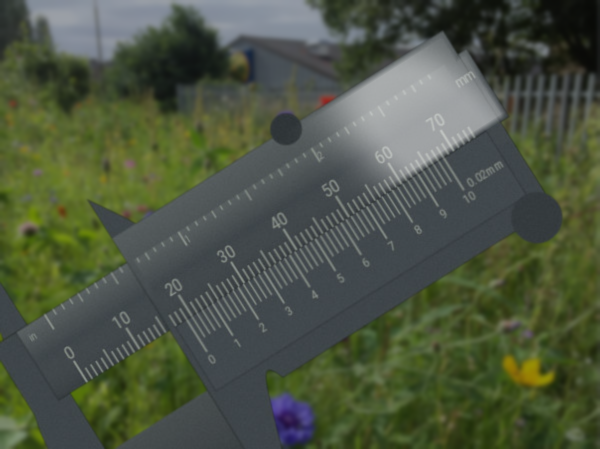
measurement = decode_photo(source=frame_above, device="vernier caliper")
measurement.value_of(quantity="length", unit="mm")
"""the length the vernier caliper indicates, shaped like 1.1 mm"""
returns 19.0 mm
